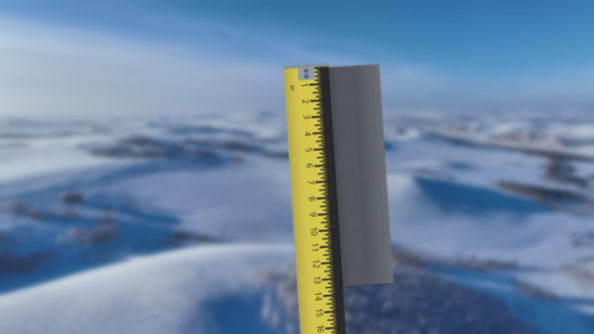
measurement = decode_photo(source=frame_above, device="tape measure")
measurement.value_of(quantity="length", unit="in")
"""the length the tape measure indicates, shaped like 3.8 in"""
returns 13.5 in
